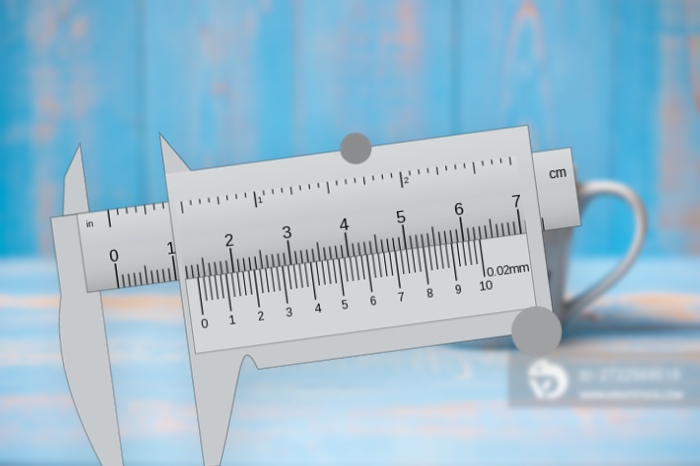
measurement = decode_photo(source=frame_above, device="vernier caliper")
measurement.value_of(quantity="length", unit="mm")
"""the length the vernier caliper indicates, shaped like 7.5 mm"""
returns 13.8 mm
